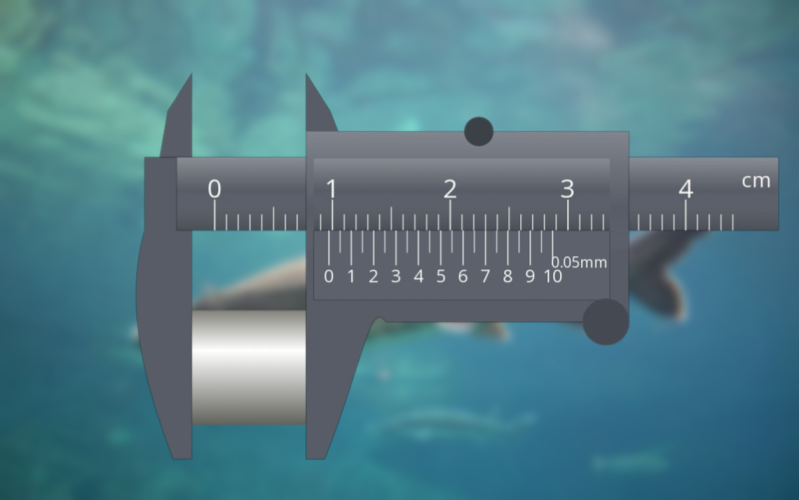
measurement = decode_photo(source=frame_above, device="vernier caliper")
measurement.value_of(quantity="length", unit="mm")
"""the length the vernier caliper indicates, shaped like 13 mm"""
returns 9.7 mm
